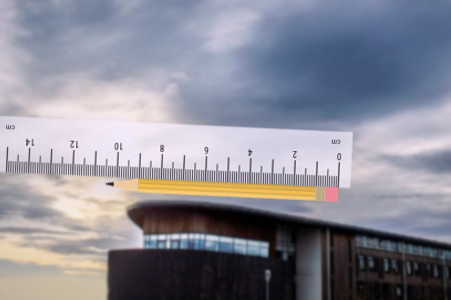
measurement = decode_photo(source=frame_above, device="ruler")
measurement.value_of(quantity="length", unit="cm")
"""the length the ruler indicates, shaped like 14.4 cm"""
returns 10.5 cm
